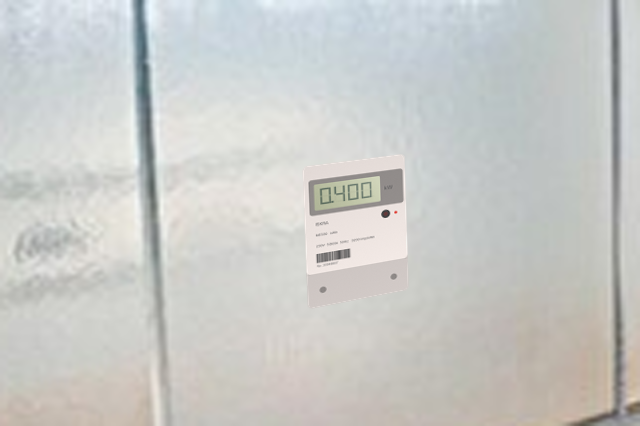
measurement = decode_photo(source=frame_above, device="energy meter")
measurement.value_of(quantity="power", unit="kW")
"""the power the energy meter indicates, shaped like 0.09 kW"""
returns 0.400 kW
